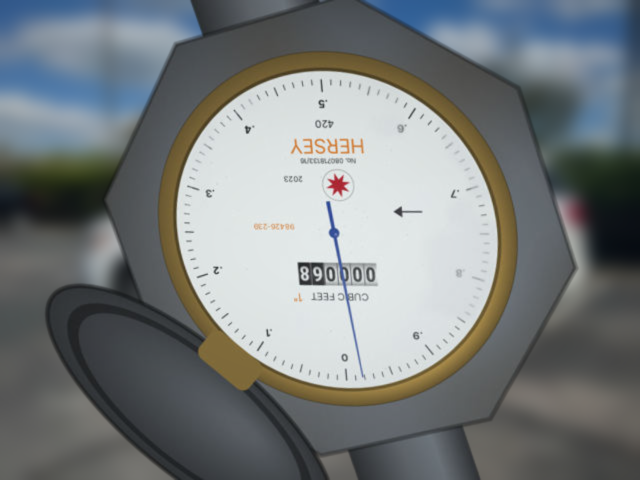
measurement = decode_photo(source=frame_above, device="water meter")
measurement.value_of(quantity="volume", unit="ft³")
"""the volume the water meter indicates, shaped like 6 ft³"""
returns 67.98 ft³
